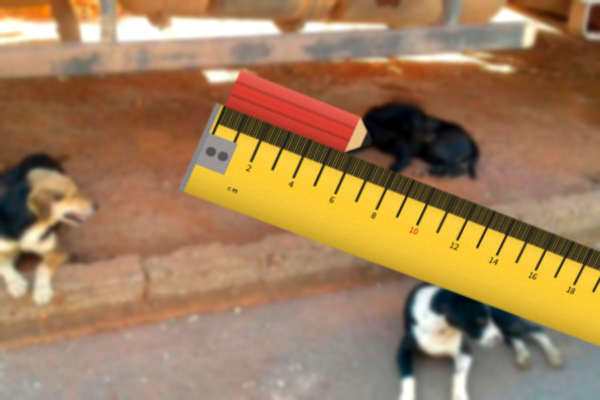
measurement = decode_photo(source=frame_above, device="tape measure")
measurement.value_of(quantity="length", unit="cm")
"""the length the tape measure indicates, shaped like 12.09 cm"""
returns 6.5 cm
